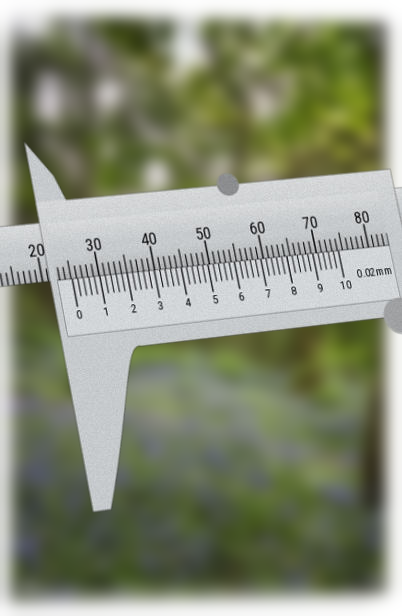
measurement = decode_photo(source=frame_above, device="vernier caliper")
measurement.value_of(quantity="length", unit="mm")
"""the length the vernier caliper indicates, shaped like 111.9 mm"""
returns 25.2 mm
